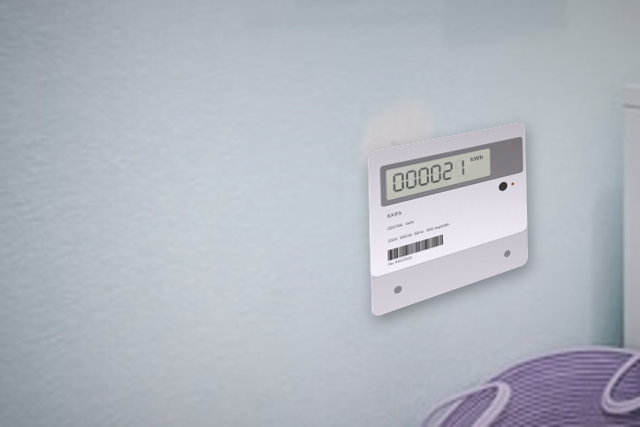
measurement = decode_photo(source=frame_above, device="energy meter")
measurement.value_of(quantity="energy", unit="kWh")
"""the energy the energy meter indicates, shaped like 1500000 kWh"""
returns 21 kWh
